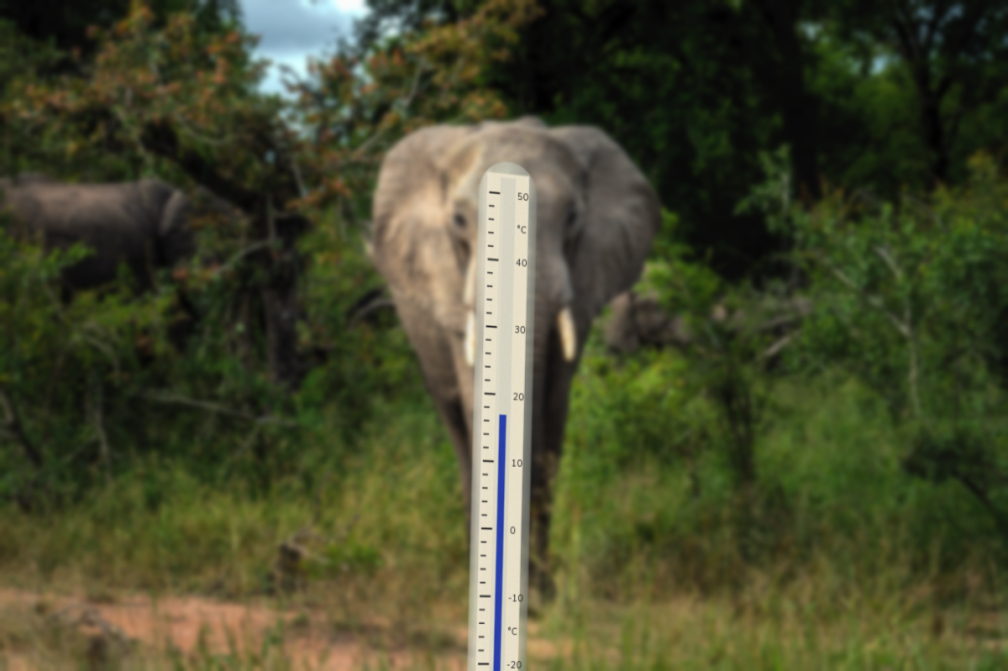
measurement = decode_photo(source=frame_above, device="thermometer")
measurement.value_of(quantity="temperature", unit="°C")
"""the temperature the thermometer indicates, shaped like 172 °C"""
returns 17 °C
